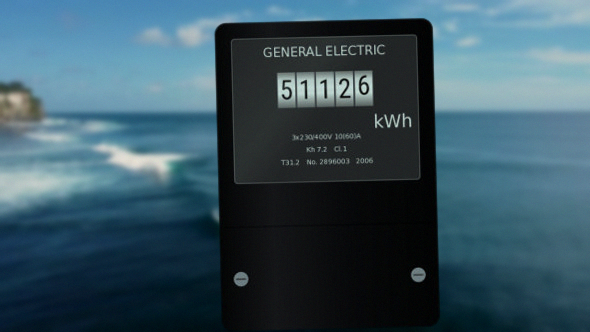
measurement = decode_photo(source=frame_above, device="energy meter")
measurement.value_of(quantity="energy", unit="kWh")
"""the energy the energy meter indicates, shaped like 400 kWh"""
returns 51126 kWh
